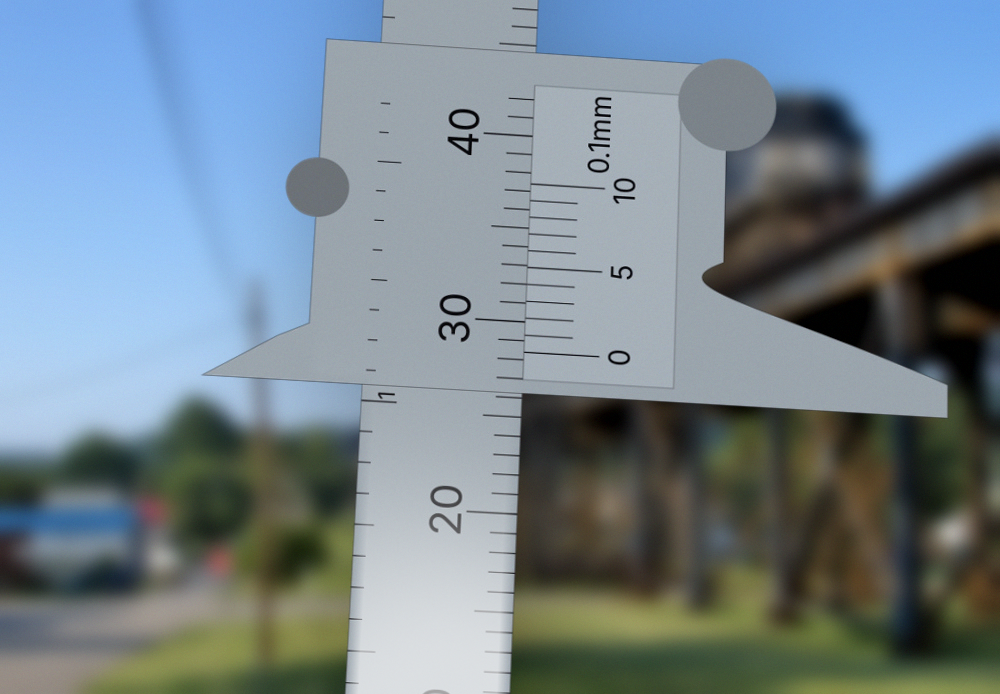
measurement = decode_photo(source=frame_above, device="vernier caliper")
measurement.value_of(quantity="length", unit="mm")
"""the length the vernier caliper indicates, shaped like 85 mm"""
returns 28.4 mm
